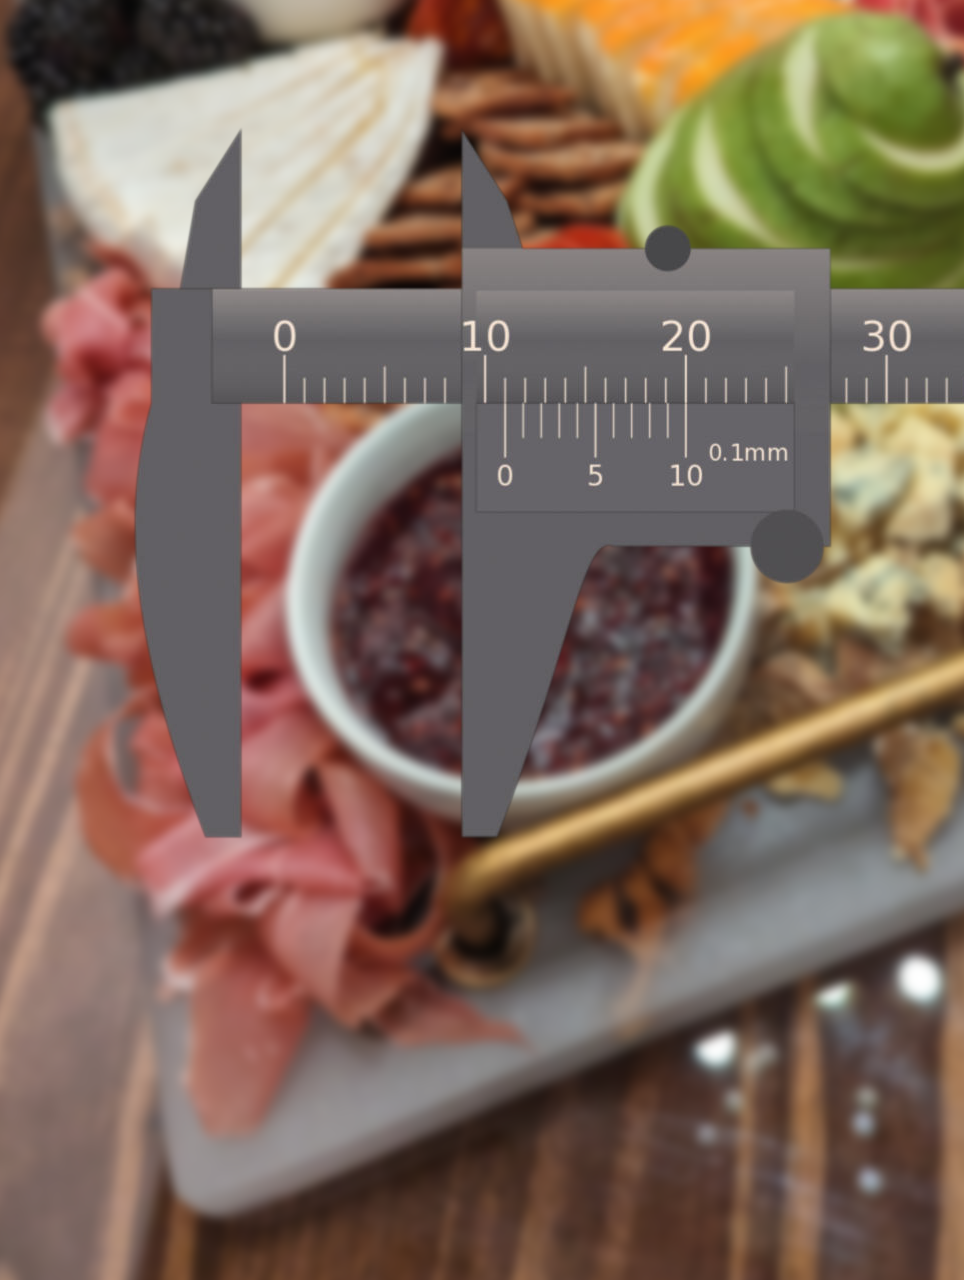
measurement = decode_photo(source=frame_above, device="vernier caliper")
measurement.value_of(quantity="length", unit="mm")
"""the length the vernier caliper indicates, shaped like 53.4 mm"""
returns 11.0 mm
